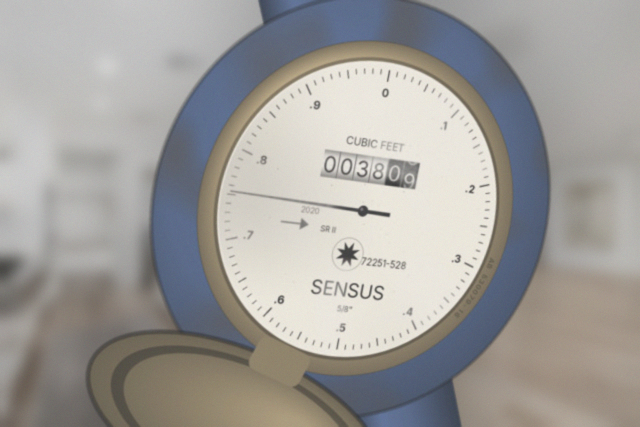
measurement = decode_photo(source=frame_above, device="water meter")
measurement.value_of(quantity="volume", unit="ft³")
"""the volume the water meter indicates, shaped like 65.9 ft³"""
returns 3808.75 ft³
